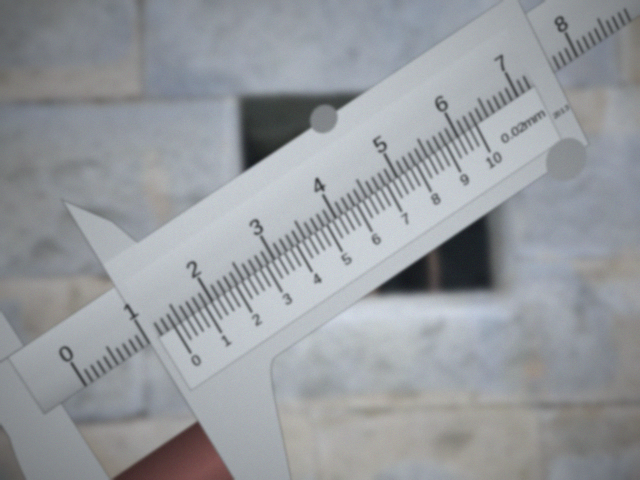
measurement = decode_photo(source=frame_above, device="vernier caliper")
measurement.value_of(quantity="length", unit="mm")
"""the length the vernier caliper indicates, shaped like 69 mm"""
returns 14.0 mm
